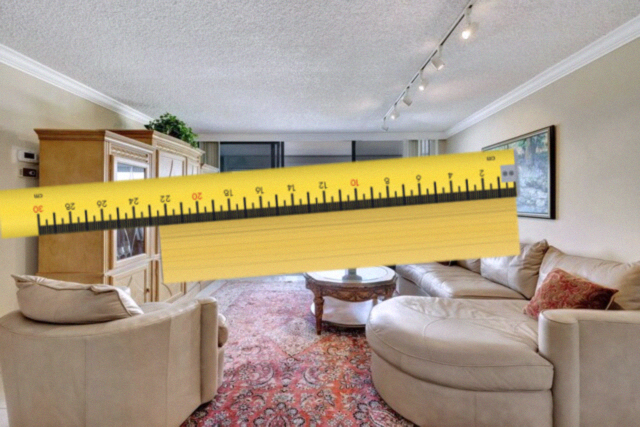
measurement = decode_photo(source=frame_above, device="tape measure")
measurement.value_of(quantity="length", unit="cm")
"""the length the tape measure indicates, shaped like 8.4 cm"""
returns 22.5 cm
